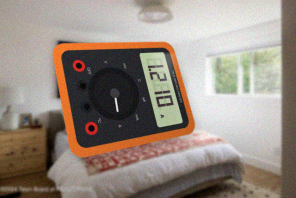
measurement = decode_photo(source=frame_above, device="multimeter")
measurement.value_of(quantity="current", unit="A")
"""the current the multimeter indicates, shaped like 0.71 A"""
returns 1.210 A
